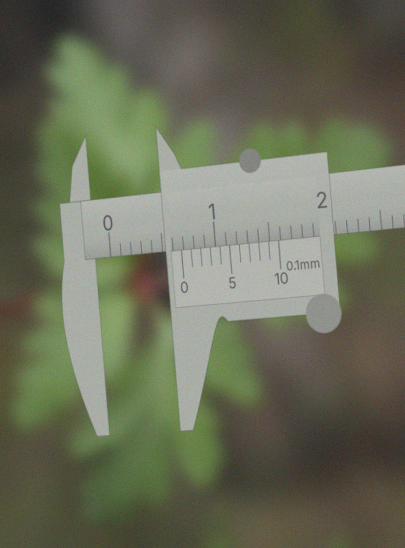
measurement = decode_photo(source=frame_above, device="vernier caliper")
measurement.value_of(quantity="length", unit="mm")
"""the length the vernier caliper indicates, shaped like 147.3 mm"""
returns 6.8 mm
